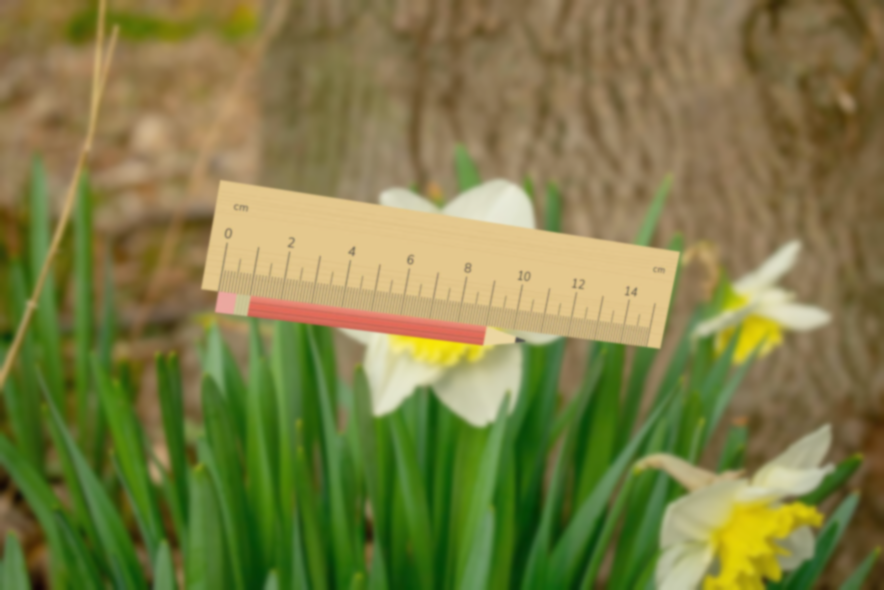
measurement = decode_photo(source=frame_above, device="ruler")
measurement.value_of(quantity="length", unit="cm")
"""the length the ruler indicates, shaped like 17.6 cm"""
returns 10.5 cm
